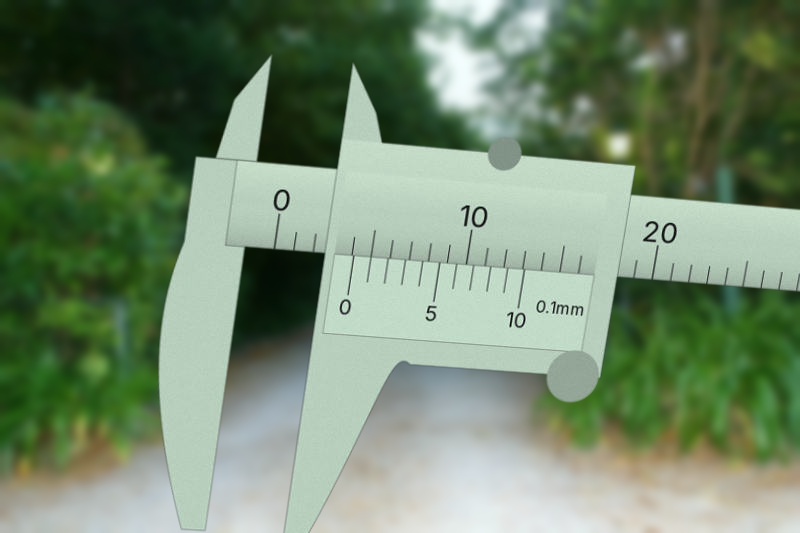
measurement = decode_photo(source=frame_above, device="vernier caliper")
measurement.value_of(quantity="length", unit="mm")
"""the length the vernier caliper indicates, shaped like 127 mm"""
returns 4.1 mm
